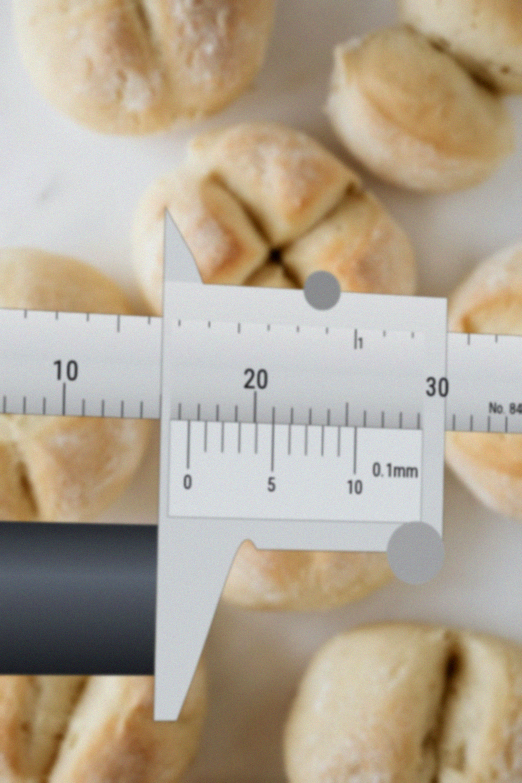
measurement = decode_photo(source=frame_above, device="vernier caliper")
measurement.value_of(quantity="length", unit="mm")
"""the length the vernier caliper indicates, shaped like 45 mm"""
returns 16.5 mm
